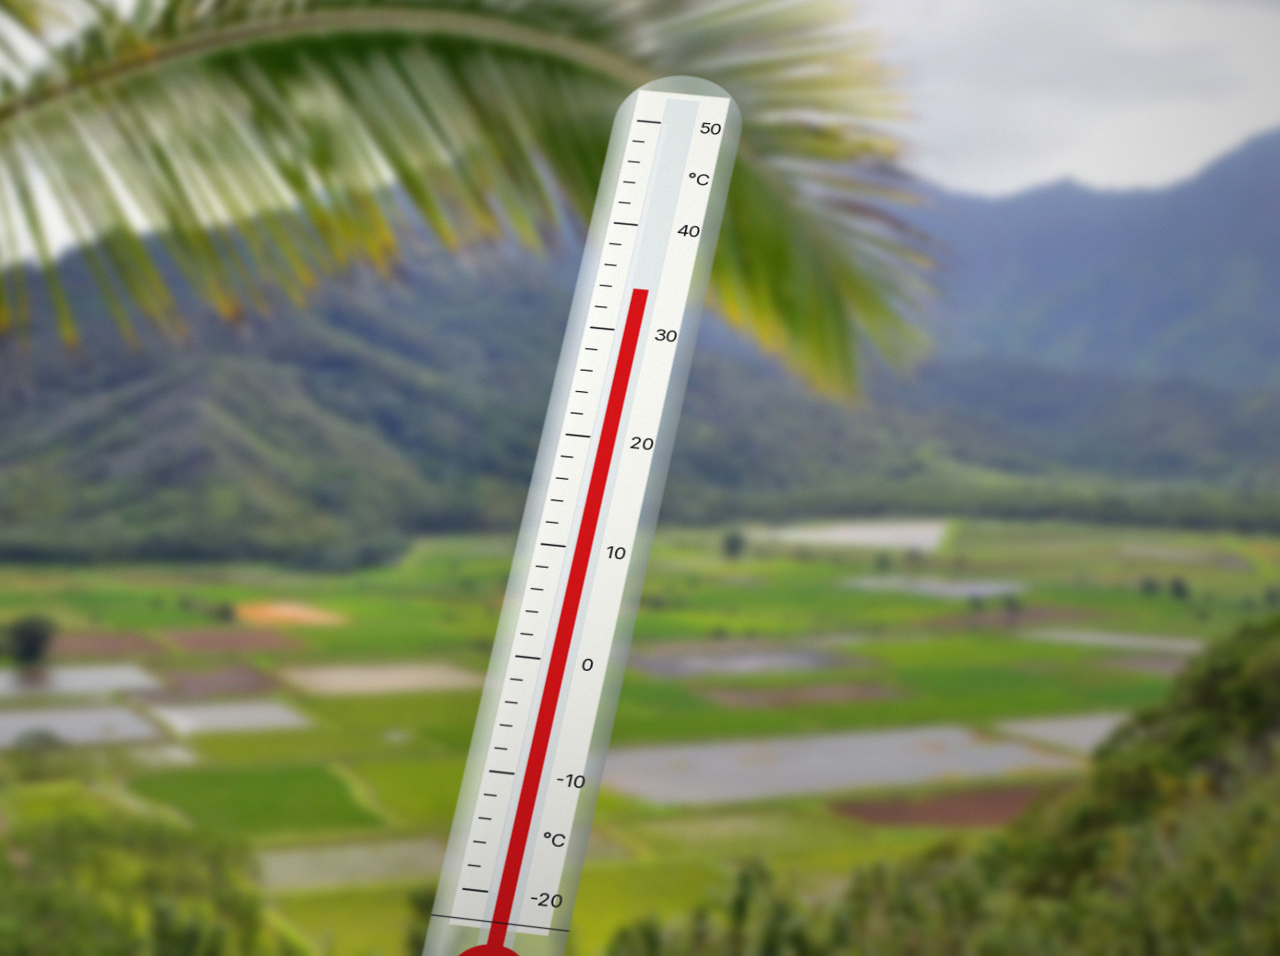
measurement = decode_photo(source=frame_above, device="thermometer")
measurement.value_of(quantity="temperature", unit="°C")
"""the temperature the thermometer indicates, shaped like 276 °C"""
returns 34 °C
